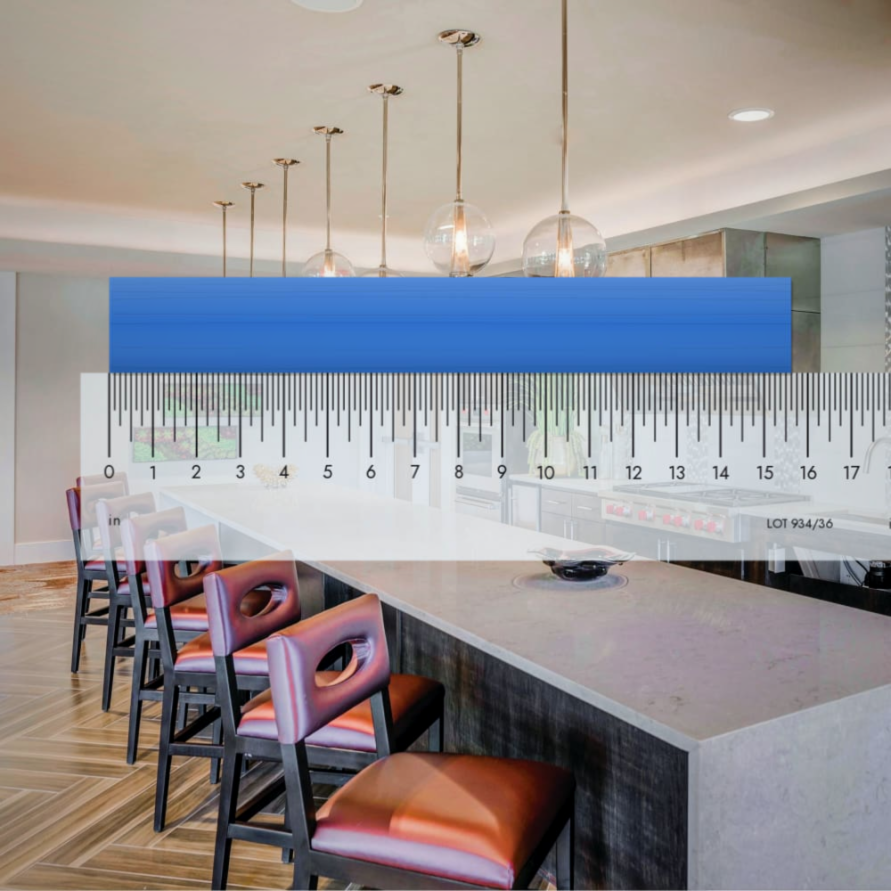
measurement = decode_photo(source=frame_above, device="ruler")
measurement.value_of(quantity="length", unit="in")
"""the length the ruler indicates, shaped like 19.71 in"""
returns 15.625 in
